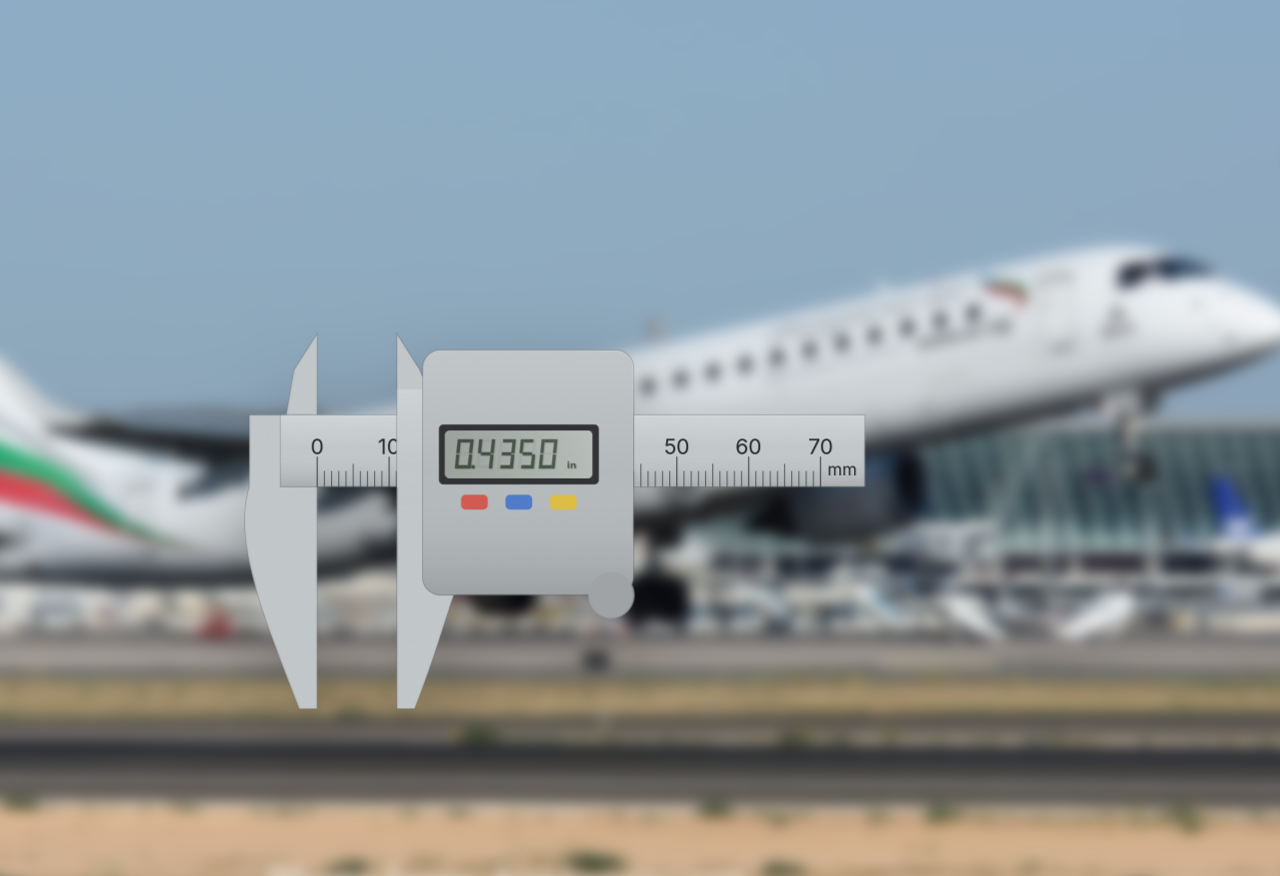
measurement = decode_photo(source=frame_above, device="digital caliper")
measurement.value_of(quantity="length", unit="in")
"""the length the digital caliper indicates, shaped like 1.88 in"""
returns 0.4350 in
